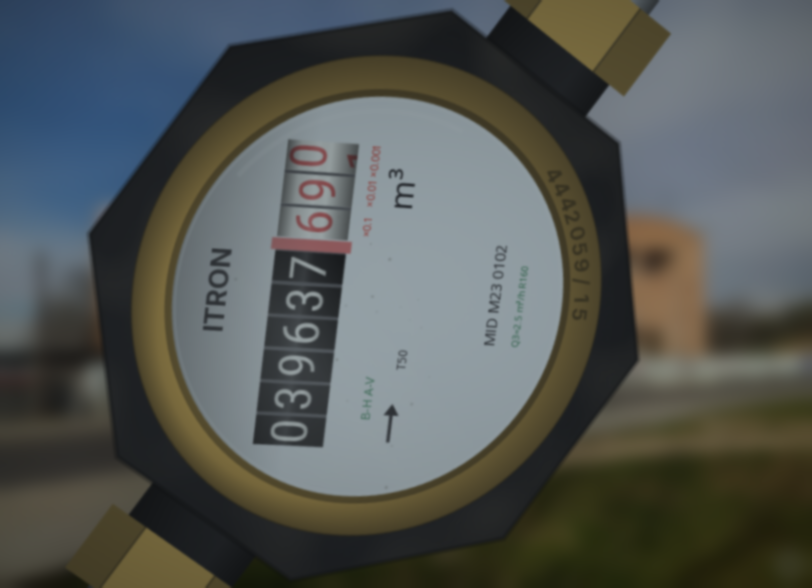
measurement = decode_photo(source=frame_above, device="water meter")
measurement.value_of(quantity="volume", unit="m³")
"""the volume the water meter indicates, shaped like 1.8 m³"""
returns 39637.690 m³
